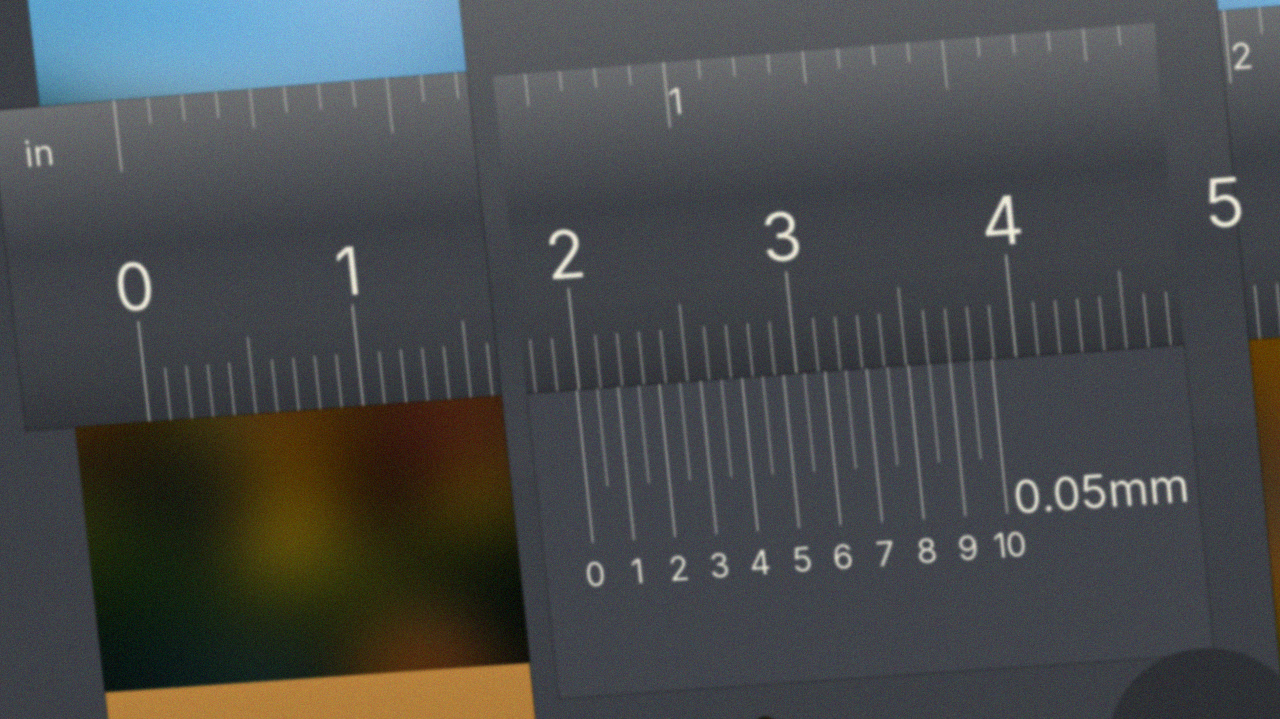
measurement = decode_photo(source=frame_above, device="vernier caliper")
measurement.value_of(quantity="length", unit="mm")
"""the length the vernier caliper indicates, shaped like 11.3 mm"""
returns 19.9 mm
